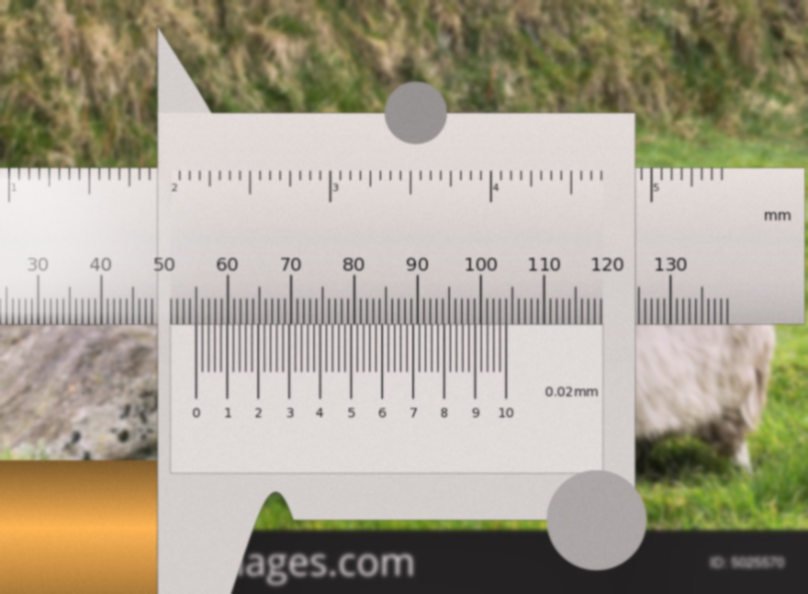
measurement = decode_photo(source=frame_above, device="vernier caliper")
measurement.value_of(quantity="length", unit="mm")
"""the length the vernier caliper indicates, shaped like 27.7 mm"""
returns 55.0 mm
